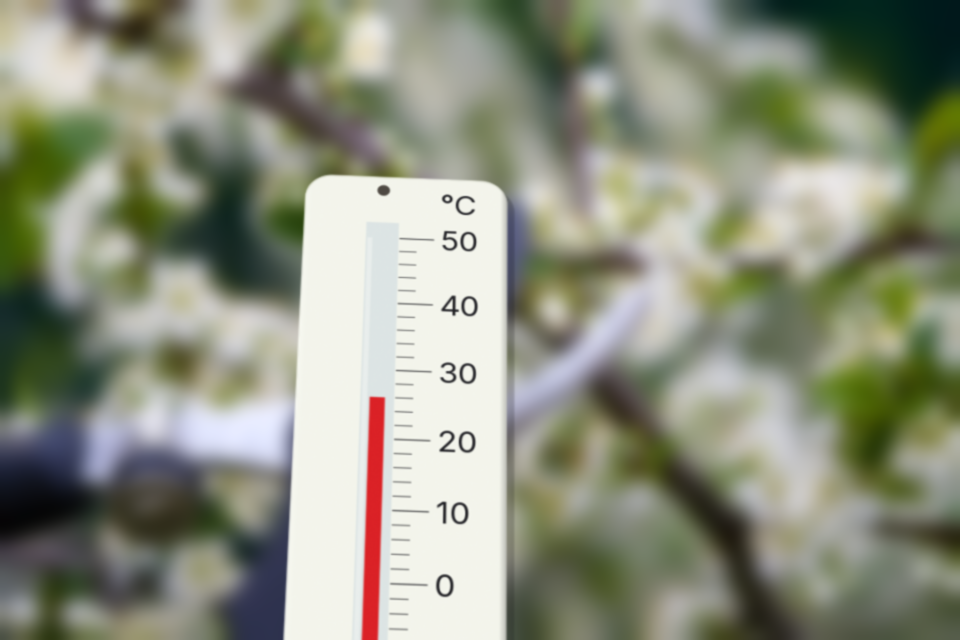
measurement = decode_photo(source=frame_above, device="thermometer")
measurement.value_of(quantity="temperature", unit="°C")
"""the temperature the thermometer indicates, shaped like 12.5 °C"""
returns 26 °C
